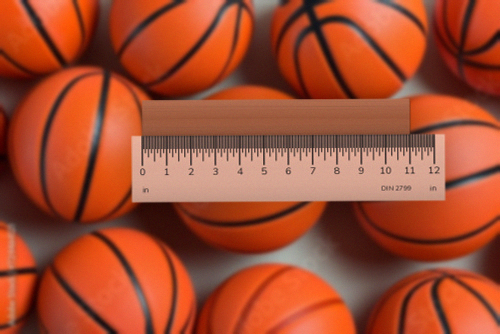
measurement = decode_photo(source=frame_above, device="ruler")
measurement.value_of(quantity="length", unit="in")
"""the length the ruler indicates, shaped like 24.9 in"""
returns 11 in
